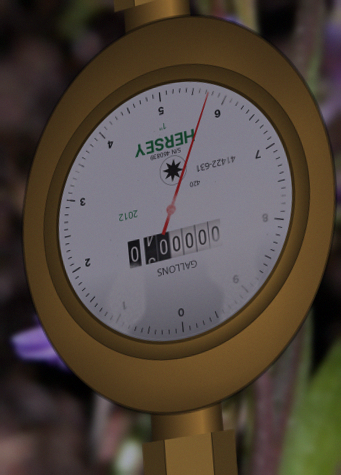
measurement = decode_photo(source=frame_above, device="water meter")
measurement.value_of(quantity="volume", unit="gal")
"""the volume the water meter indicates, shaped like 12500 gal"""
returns 35.7 gal
